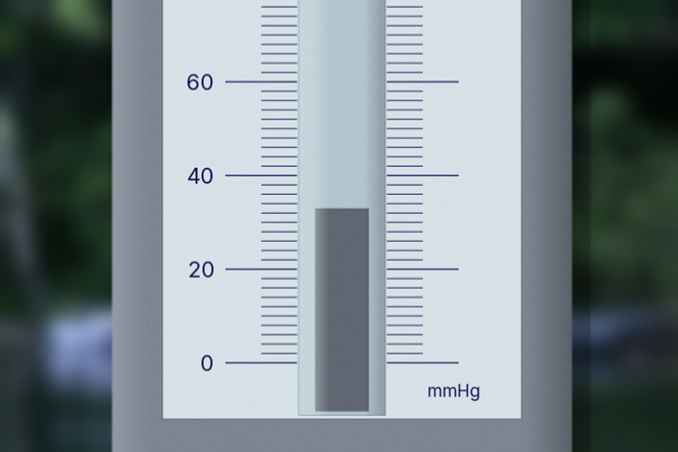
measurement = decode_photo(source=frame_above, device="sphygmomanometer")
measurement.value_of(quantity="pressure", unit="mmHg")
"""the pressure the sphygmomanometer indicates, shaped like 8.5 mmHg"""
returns 33 mmHg
